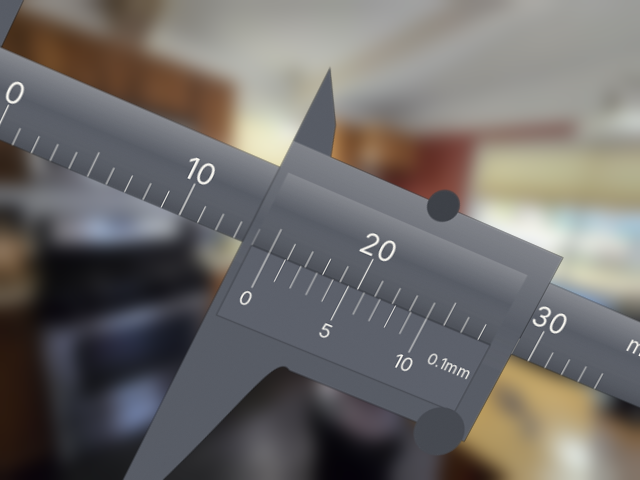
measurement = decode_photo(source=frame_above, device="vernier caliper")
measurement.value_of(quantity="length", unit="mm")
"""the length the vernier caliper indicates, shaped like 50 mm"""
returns 15.0 mm
